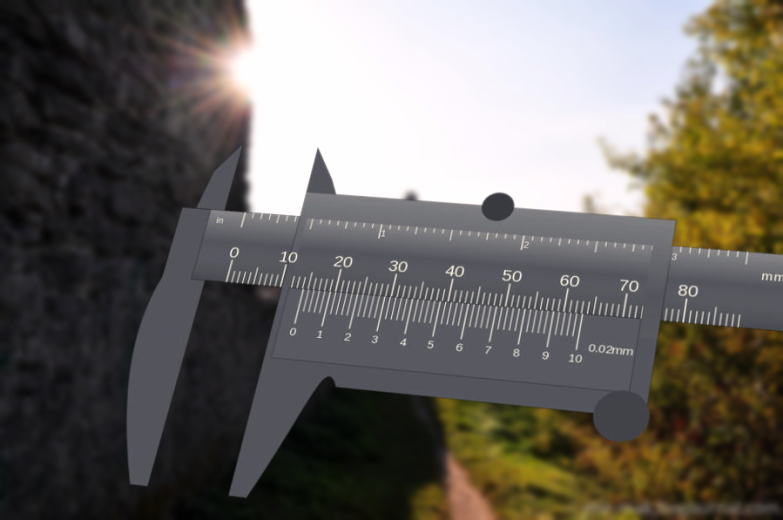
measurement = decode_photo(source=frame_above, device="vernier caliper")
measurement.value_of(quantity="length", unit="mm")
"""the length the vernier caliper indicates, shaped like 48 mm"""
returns 14.2 mm
